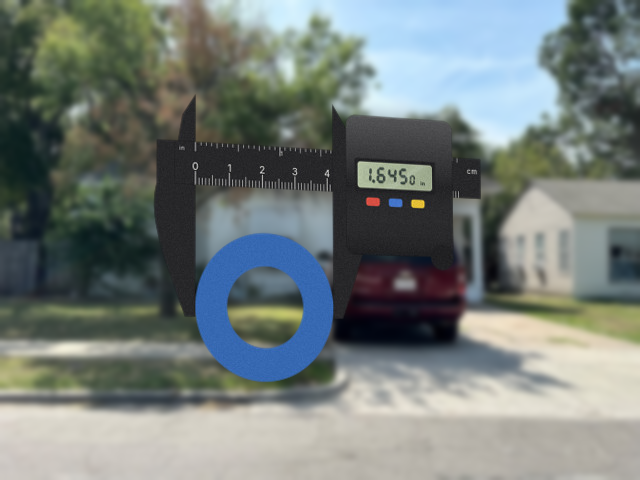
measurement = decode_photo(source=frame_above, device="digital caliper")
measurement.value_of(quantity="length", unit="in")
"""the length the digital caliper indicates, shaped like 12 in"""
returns 1.6450 in
